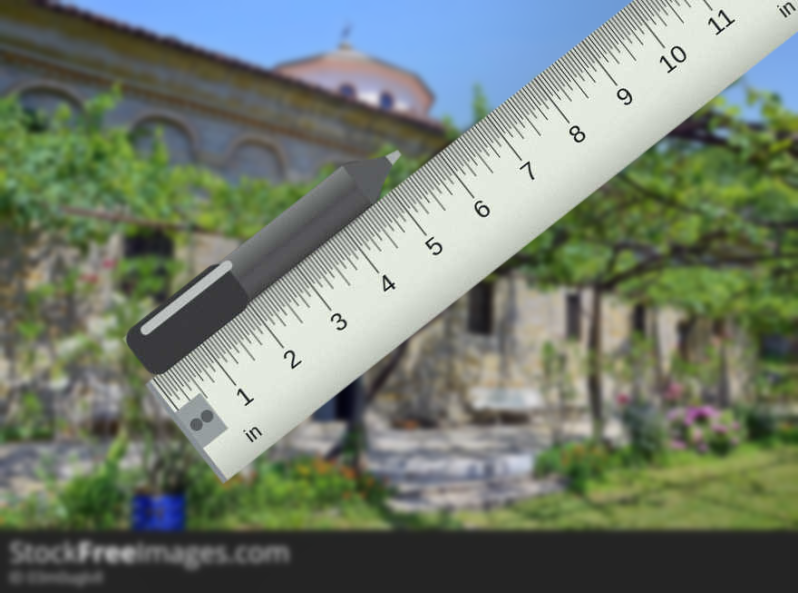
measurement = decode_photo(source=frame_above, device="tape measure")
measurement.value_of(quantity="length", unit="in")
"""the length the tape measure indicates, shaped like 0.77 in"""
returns 5.5 in
